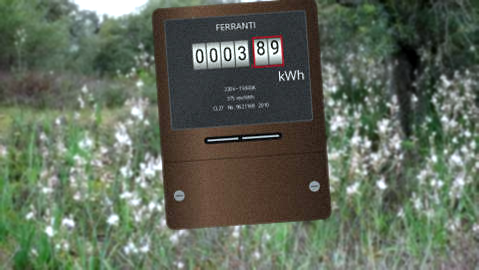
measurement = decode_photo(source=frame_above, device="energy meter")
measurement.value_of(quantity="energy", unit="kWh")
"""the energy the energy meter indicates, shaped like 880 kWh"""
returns 3.89 kWh
